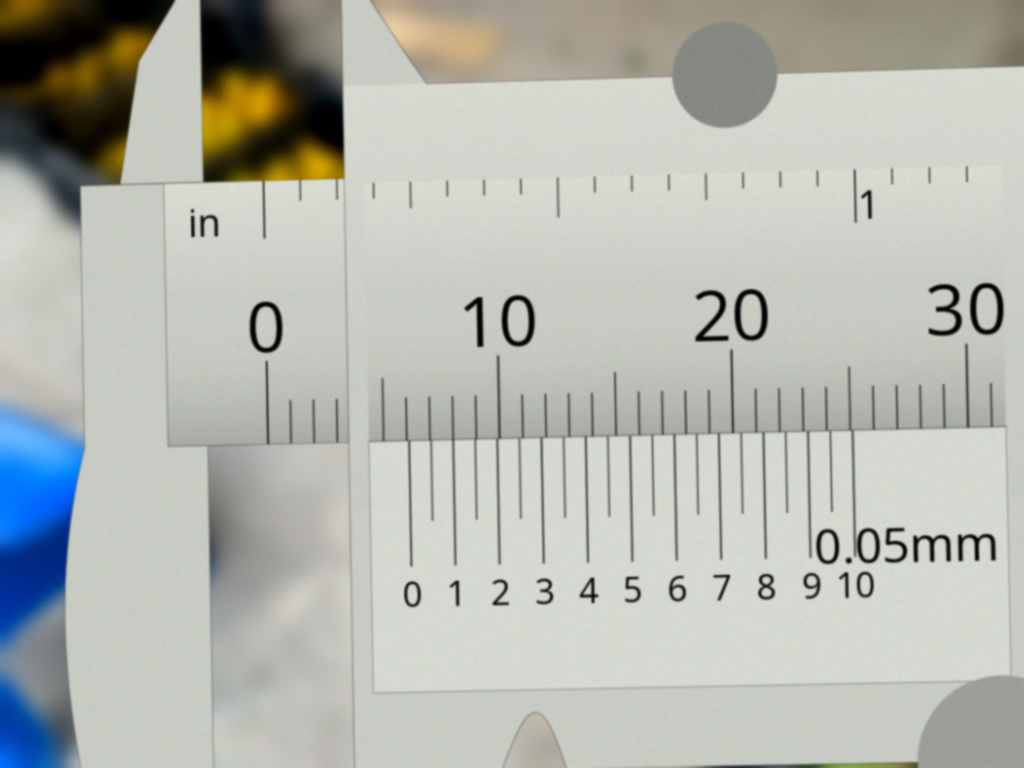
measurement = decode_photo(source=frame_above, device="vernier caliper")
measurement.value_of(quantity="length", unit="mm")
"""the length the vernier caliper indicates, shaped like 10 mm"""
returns 6.1 mm
